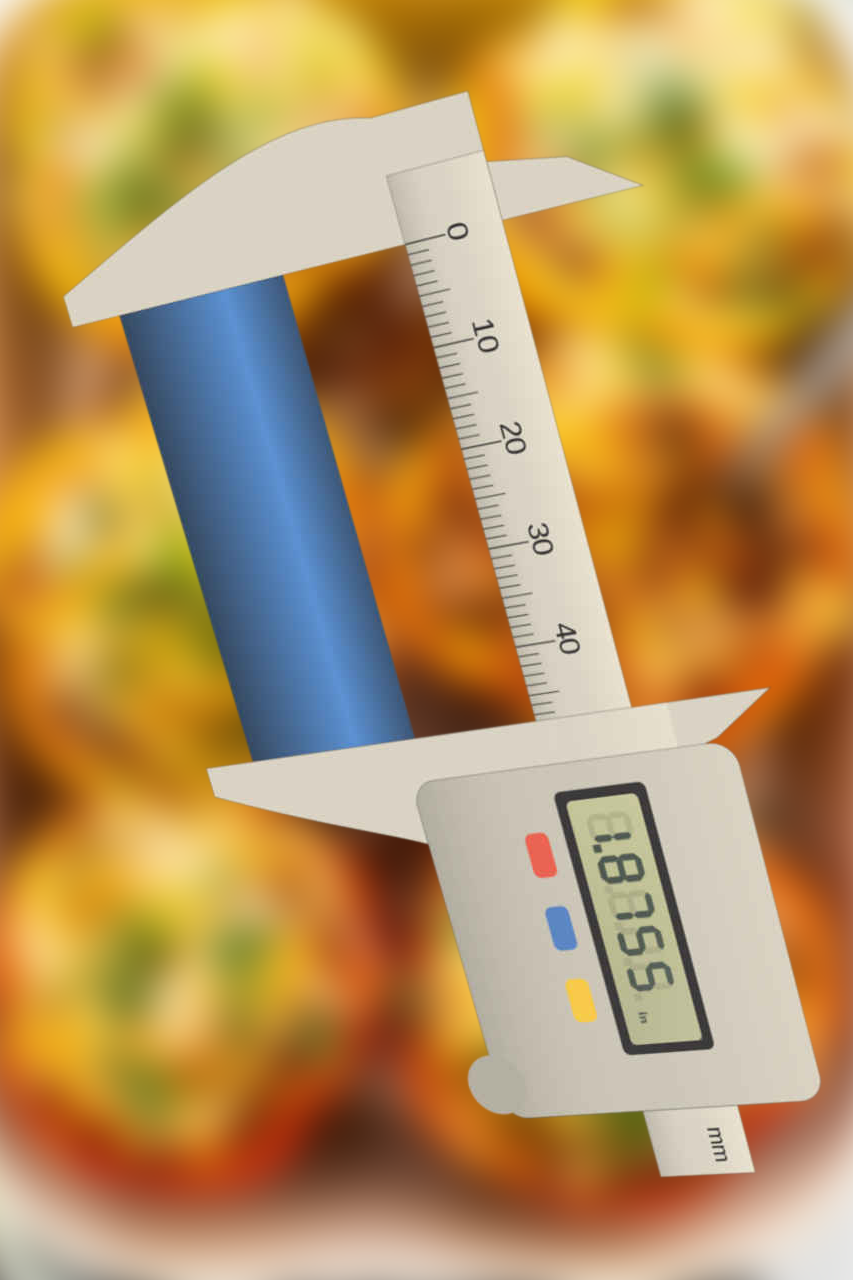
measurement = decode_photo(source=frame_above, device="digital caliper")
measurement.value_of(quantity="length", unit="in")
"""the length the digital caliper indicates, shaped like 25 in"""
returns 1.8755 in
